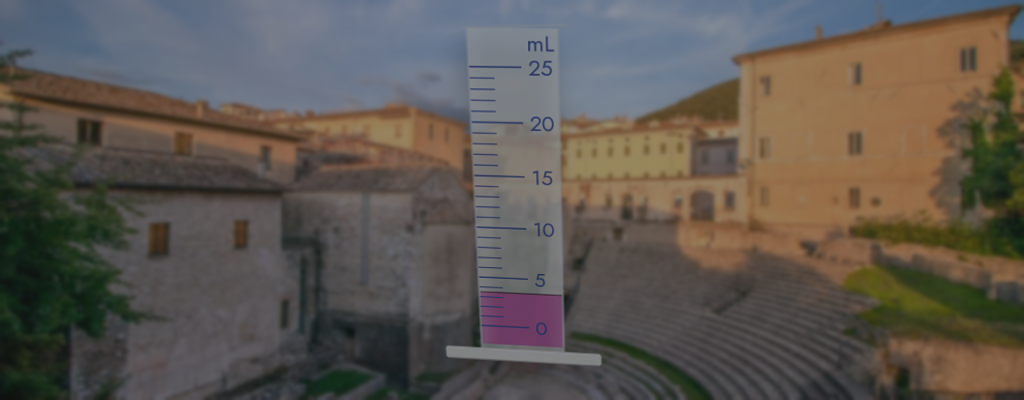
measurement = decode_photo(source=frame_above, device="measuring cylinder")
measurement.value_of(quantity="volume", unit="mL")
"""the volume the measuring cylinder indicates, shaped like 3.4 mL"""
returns 3.5 mL
